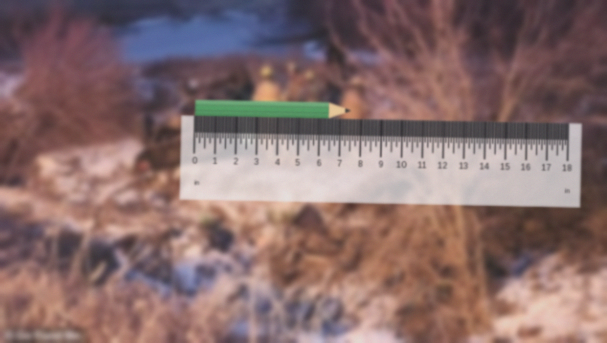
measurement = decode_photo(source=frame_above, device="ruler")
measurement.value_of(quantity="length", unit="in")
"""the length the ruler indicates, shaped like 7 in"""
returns 7.5 in
